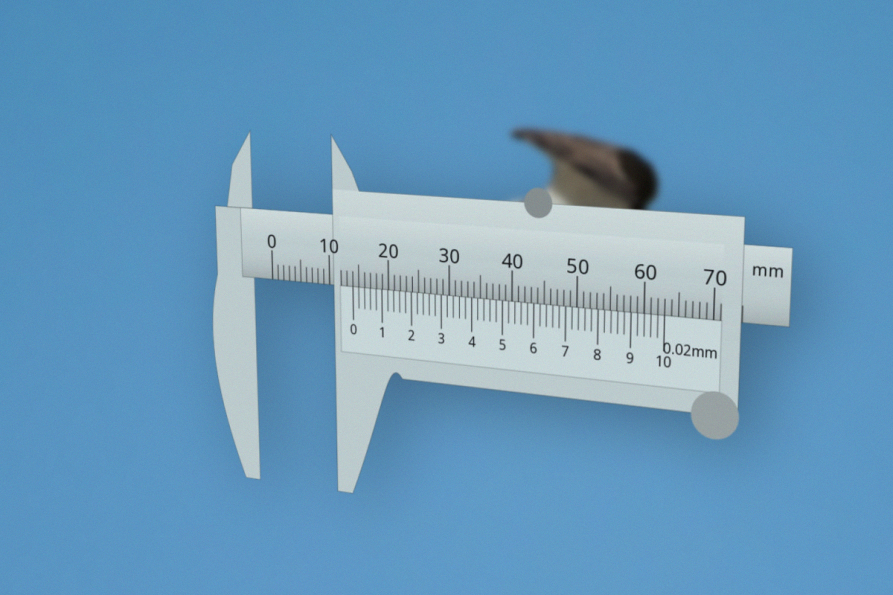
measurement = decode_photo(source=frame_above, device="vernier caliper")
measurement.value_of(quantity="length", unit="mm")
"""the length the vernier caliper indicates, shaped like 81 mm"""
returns 14.0 mm
